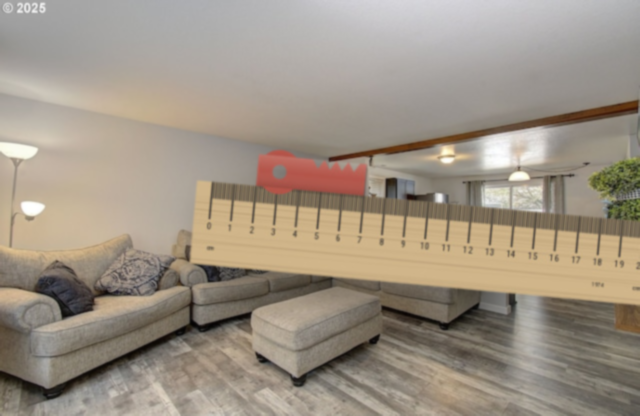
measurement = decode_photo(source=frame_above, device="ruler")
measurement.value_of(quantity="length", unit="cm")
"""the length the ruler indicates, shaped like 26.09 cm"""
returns 5 cm
